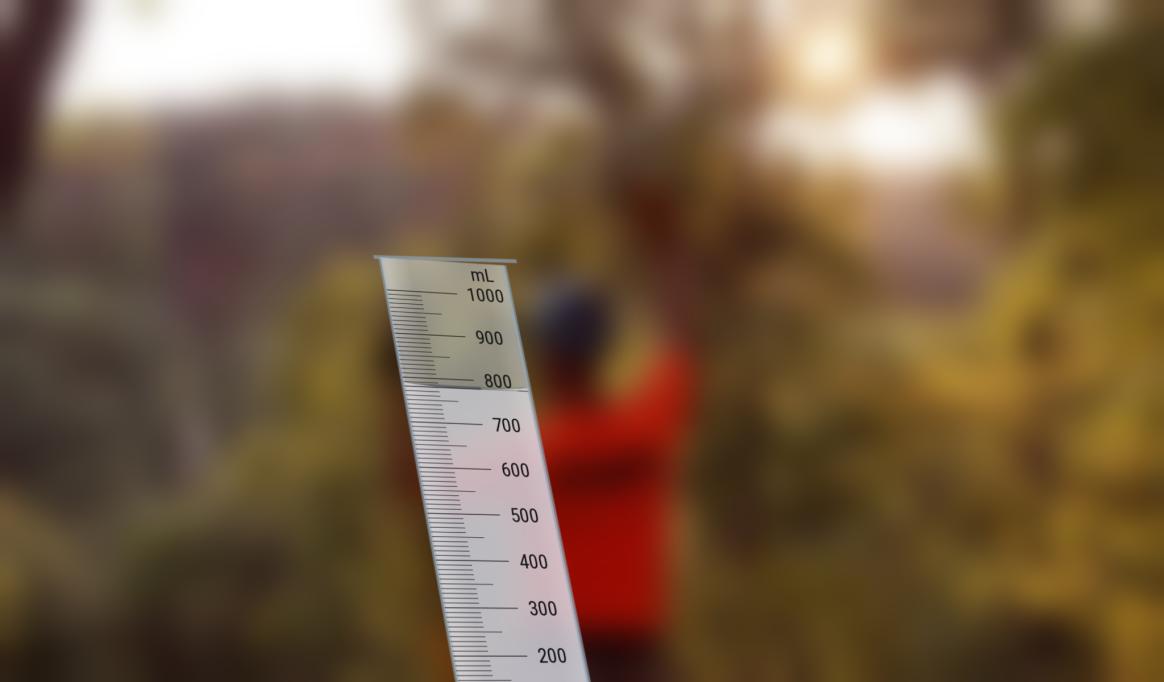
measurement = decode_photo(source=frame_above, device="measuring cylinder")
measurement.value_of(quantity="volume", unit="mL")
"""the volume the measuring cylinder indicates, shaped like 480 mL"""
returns 780 mL
